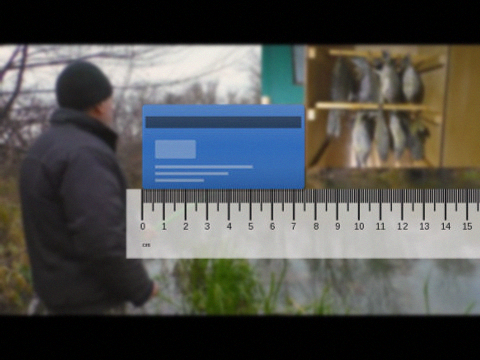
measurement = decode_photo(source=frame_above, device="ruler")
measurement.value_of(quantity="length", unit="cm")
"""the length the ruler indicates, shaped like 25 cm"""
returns 7.5 cm
